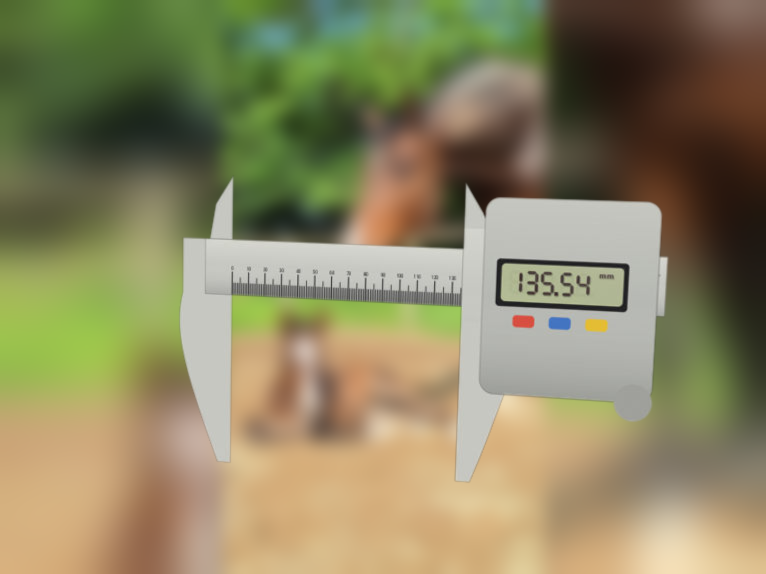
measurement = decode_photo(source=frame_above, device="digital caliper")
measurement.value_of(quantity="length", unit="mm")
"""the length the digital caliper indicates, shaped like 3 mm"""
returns 135.54 mm
